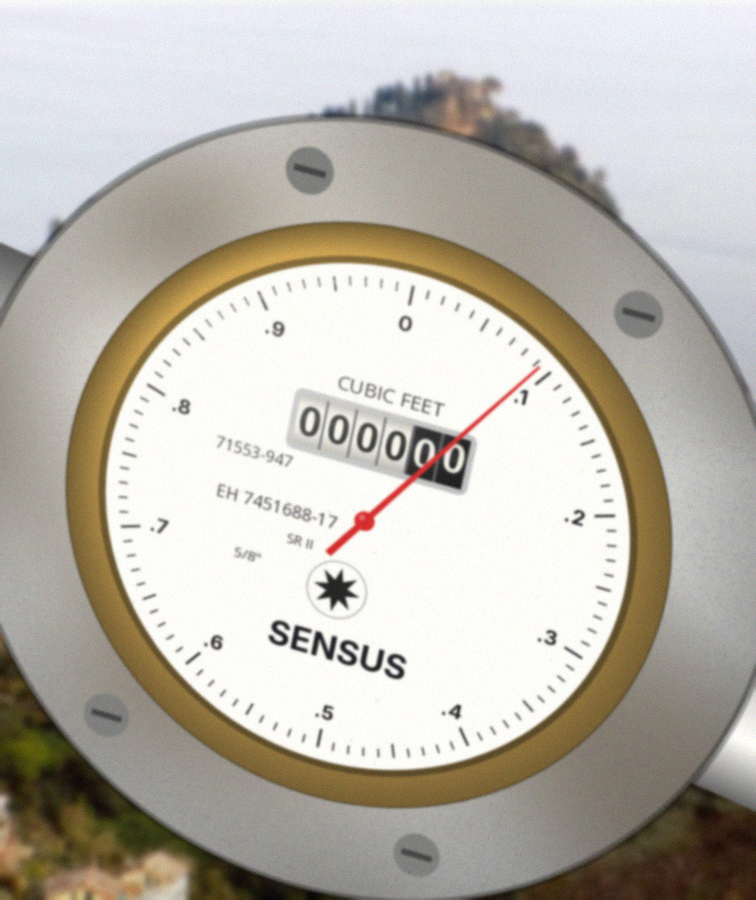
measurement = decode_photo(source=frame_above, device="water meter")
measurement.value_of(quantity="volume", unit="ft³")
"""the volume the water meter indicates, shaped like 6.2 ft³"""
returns 0.09 ft³
